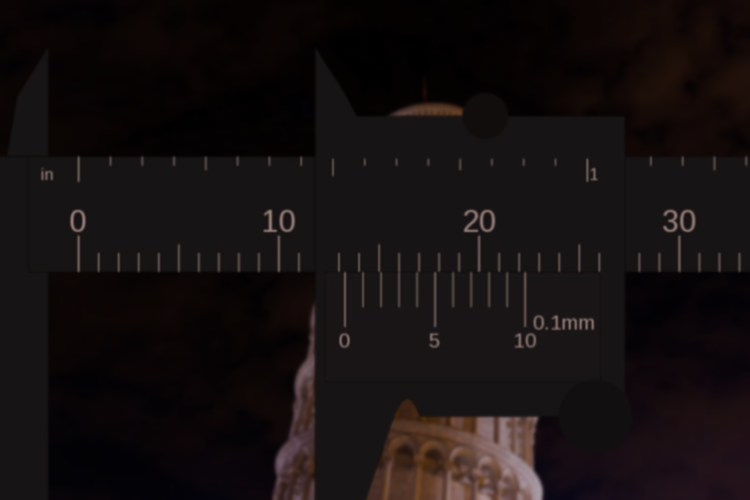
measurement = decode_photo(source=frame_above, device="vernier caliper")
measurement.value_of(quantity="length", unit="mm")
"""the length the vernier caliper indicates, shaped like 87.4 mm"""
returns 13.3 mm
